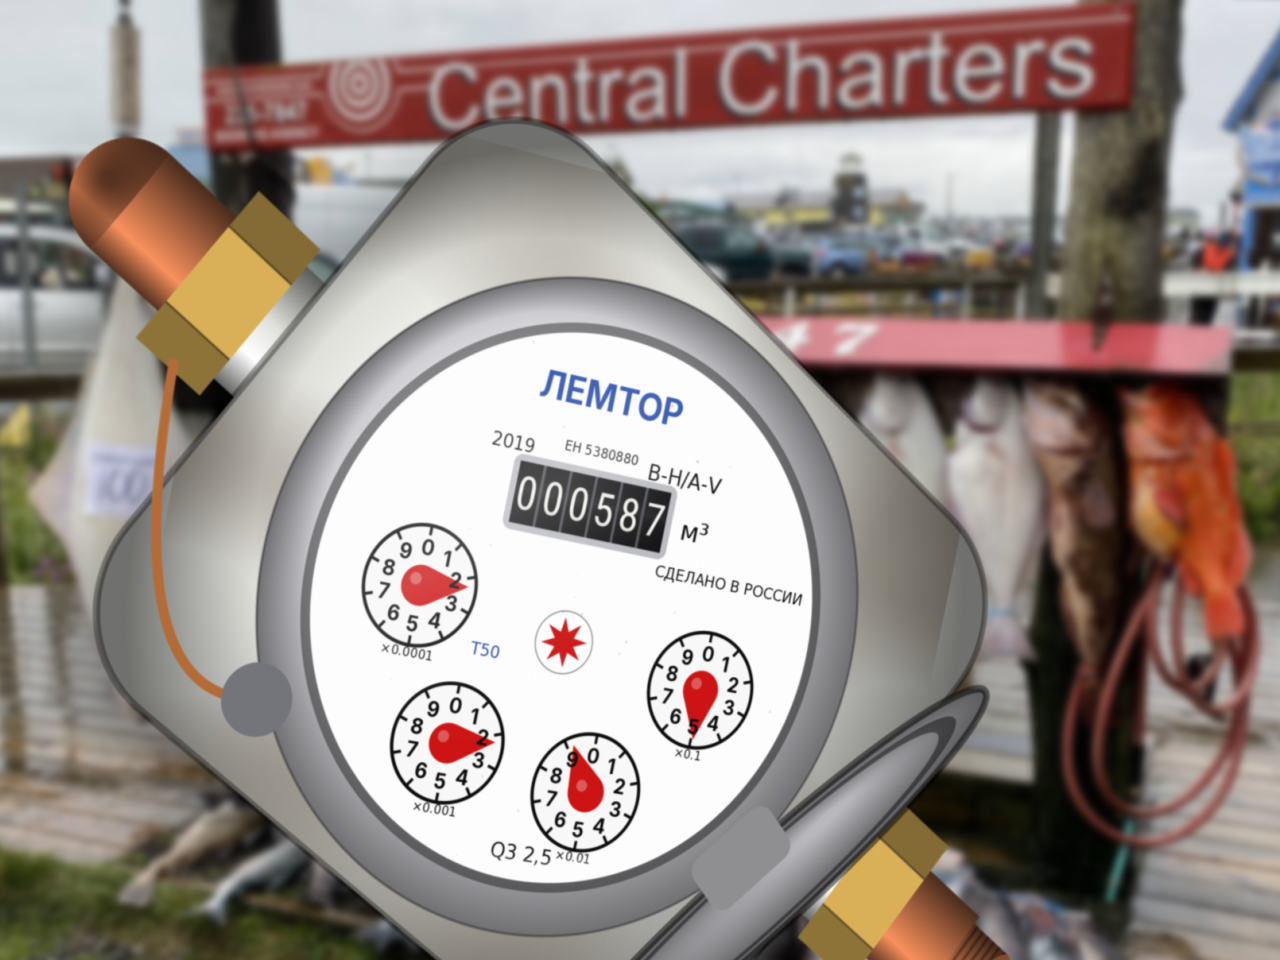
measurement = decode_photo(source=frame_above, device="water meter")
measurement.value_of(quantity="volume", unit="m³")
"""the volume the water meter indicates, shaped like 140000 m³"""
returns 587.4922 m³
